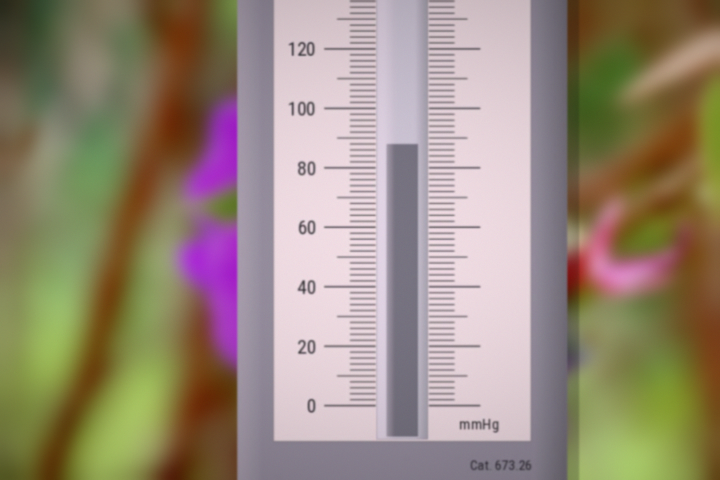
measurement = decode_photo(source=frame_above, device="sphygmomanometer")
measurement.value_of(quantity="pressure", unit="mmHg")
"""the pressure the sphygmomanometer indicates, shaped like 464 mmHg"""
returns 88 mmHg
